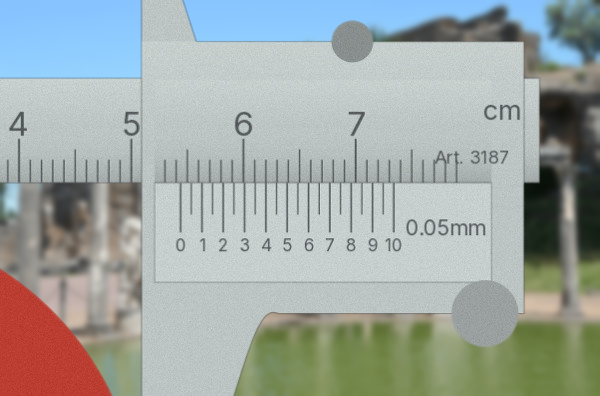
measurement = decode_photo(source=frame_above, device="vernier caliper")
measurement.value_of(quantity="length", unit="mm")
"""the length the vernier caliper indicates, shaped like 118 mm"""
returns 54.4 mm
